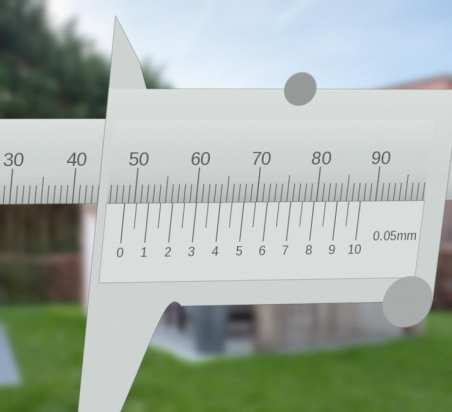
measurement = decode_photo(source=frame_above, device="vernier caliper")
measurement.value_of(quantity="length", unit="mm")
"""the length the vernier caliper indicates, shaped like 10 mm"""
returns 48.4 mm
